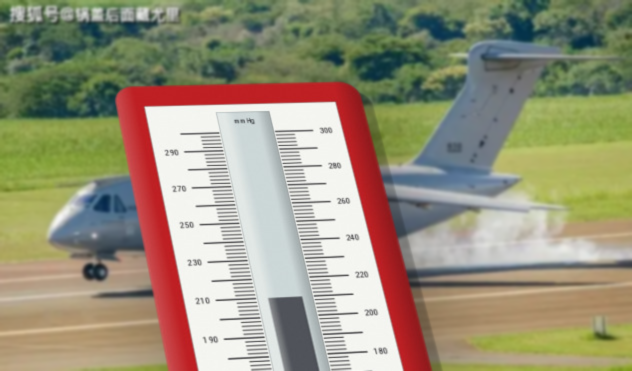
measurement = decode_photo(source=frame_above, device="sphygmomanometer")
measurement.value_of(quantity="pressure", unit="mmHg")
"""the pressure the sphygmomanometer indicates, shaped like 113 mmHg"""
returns 210 mmHg
